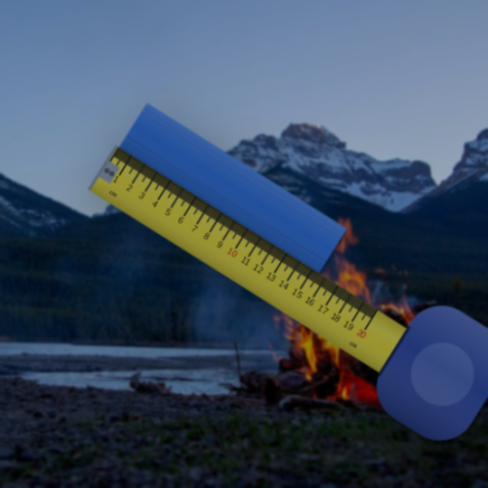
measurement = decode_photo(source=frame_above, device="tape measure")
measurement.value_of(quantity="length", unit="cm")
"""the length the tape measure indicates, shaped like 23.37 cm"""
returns 15.5 cm
